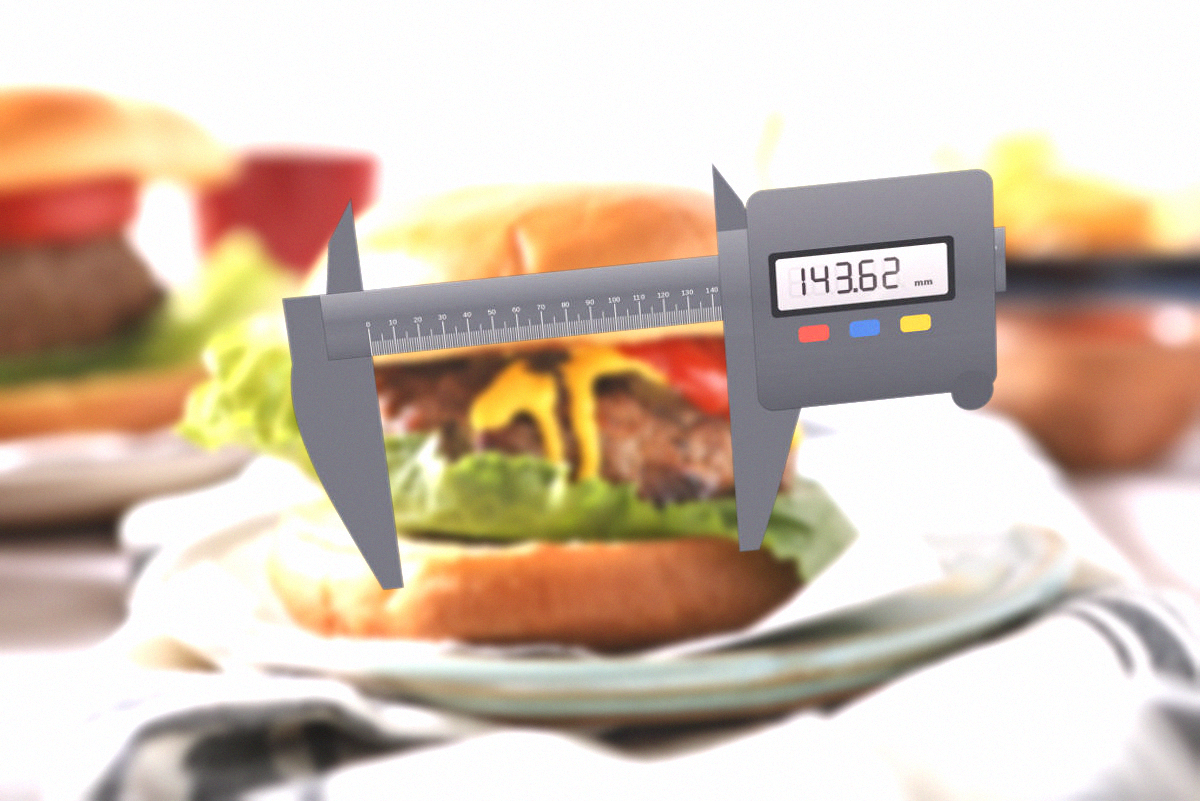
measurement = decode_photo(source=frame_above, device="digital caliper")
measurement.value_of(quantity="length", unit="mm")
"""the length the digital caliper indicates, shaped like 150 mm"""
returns 143.62 mm
